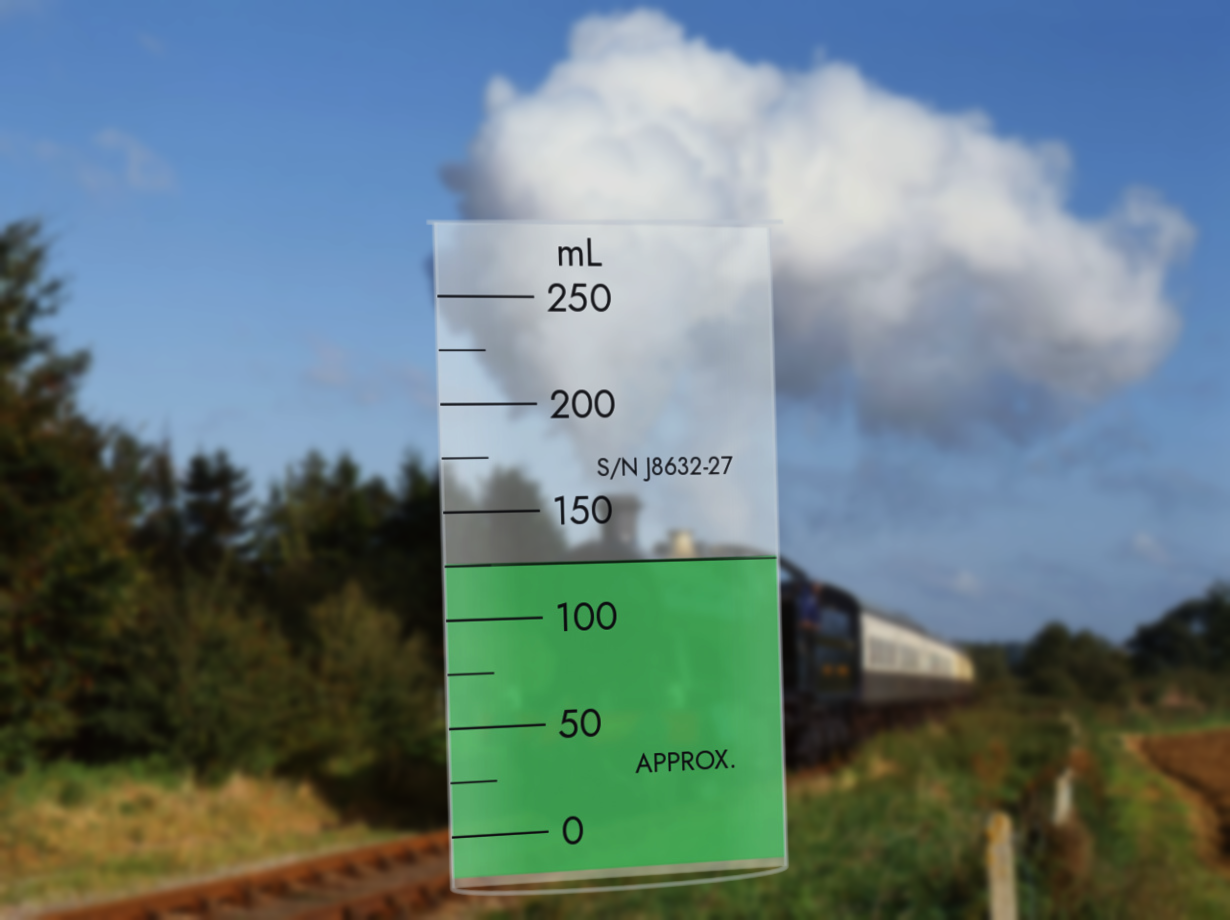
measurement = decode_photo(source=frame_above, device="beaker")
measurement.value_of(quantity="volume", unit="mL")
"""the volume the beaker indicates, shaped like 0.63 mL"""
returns 125 mL
